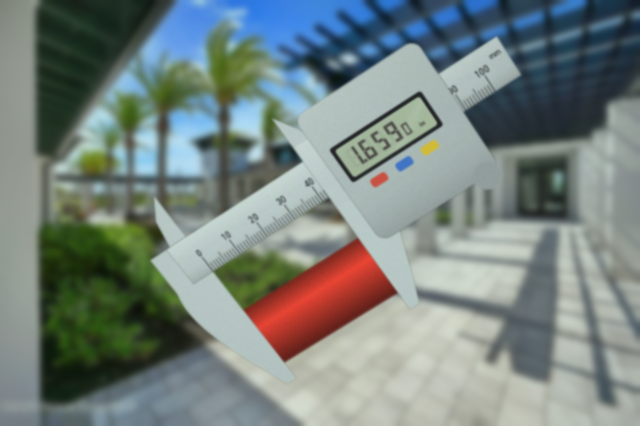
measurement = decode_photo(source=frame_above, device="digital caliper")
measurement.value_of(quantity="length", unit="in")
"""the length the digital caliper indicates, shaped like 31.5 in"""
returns 1.6590 in
